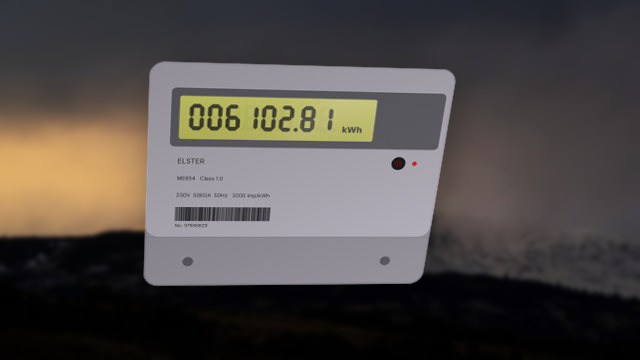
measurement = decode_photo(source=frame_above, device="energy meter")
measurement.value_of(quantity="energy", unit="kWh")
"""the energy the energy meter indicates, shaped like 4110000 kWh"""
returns 6102.81 kWh
